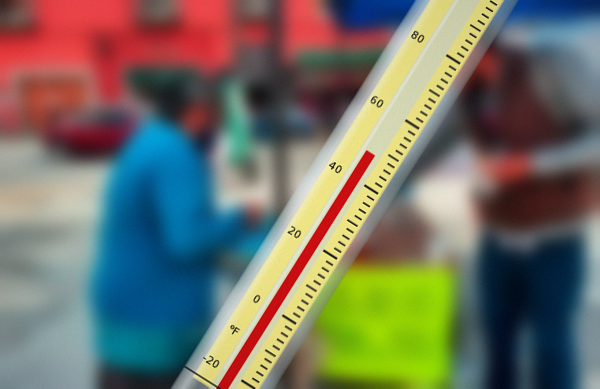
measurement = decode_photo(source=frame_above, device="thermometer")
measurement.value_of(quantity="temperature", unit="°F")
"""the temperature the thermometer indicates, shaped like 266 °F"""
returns 48 °F
